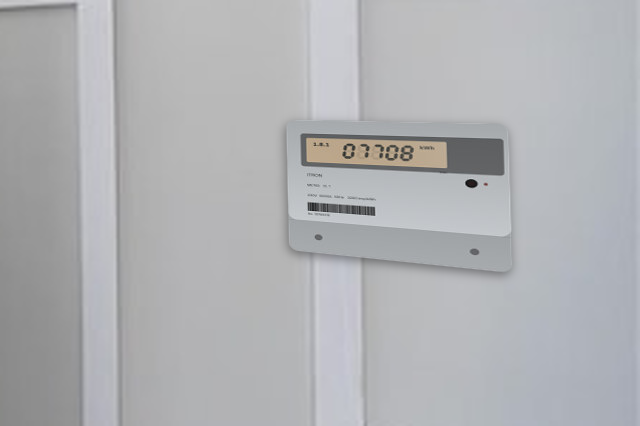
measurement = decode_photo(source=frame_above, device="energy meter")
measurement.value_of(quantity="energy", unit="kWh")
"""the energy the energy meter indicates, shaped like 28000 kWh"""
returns 7708 kWh
